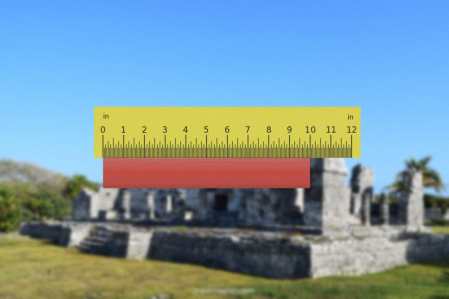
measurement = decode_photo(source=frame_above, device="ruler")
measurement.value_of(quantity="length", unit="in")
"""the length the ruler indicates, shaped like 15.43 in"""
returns 10 in
